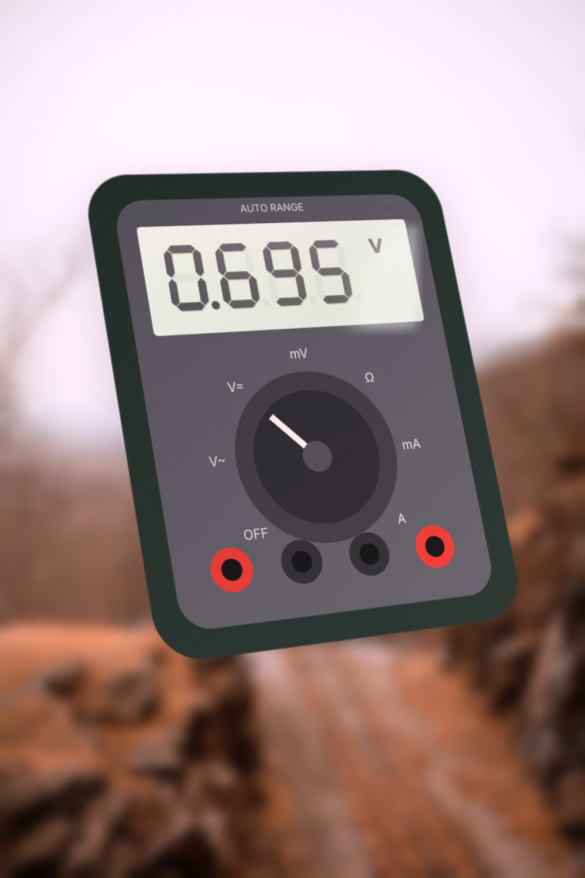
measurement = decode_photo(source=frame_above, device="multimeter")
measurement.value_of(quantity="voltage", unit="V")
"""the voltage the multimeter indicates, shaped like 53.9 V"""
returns 0.695 V
